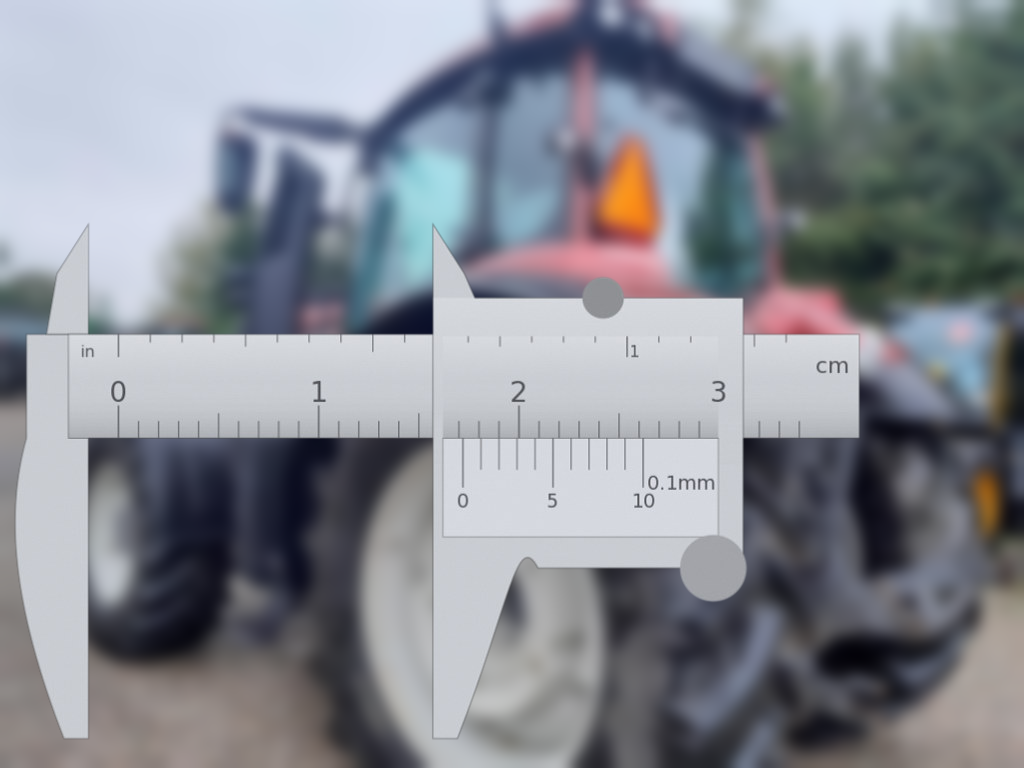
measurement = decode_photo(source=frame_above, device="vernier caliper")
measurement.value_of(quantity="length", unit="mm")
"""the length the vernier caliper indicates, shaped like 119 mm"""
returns 17.2 mm
